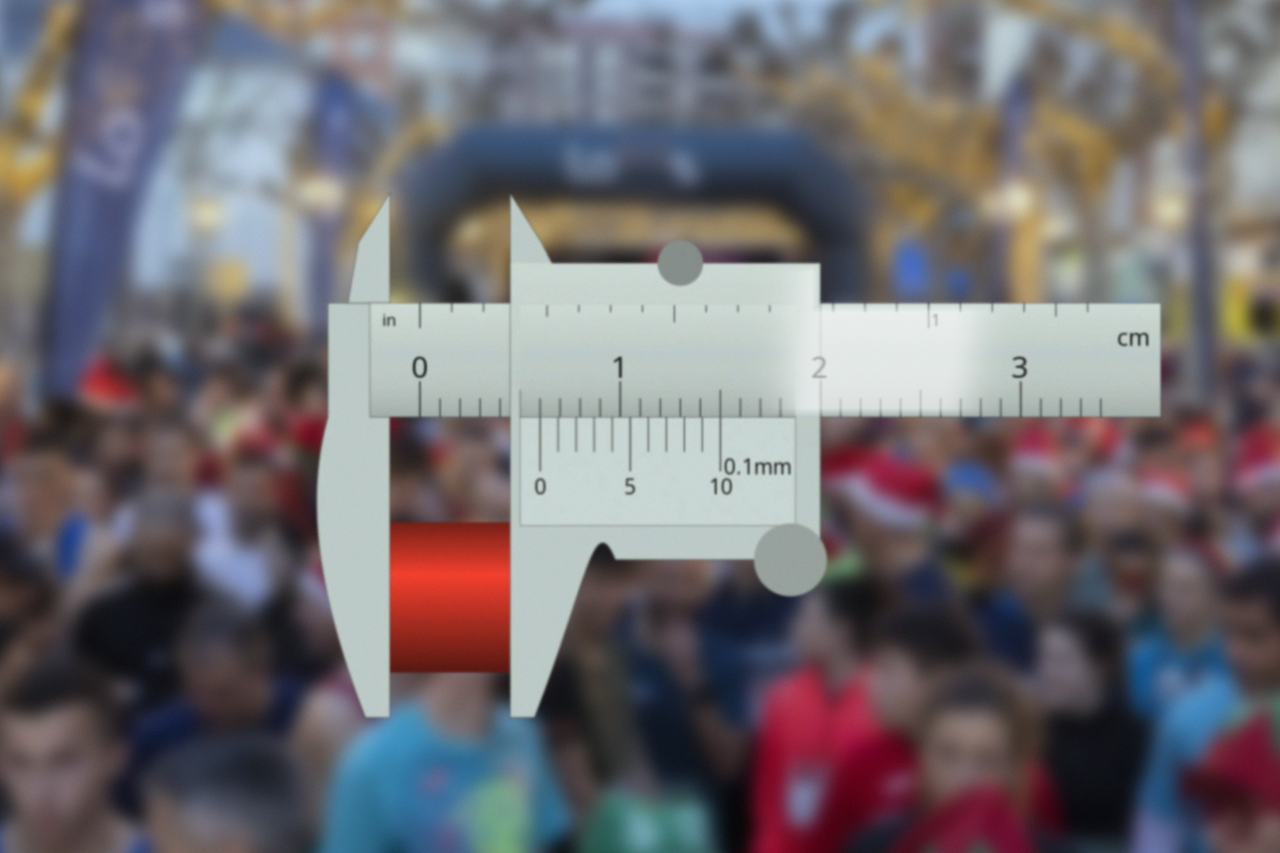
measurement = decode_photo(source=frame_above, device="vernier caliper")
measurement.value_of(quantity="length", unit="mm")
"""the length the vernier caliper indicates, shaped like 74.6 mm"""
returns 6.0 mm
